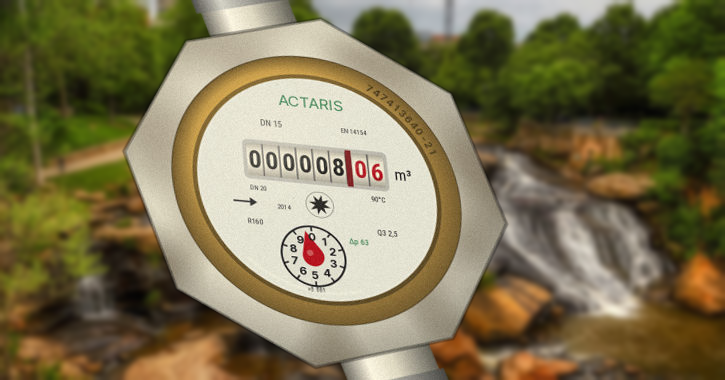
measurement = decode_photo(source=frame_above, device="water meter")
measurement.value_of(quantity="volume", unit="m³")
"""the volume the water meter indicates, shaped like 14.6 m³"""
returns 8.059 m³
